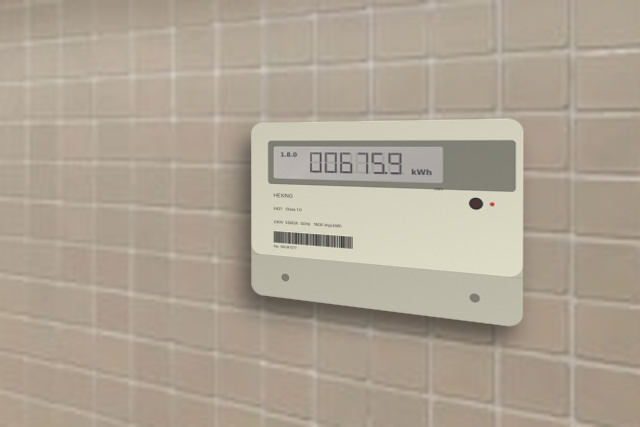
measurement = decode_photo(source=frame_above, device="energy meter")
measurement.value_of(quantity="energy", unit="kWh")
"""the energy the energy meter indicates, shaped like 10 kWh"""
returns 675.9 kWh
